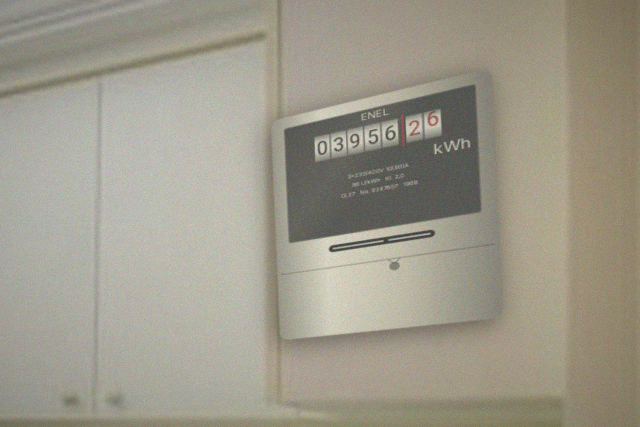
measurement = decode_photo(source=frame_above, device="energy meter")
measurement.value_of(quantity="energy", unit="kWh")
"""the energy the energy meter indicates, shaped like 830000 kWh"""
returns 3956.26 kWh
